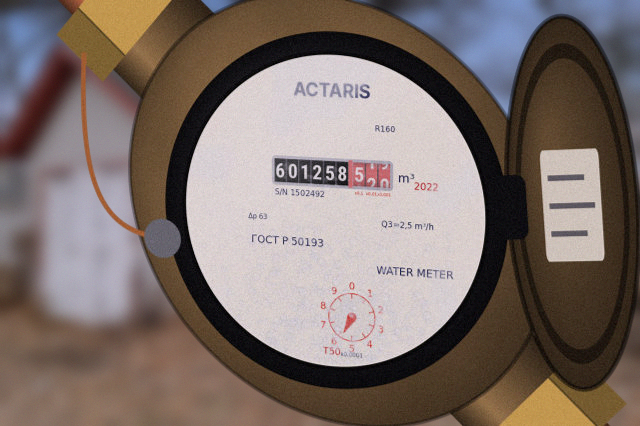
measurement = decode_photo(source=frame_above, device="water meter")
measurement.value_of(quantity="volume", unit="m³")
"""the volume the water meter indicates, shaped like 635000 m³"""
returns 601258.5195 m³
